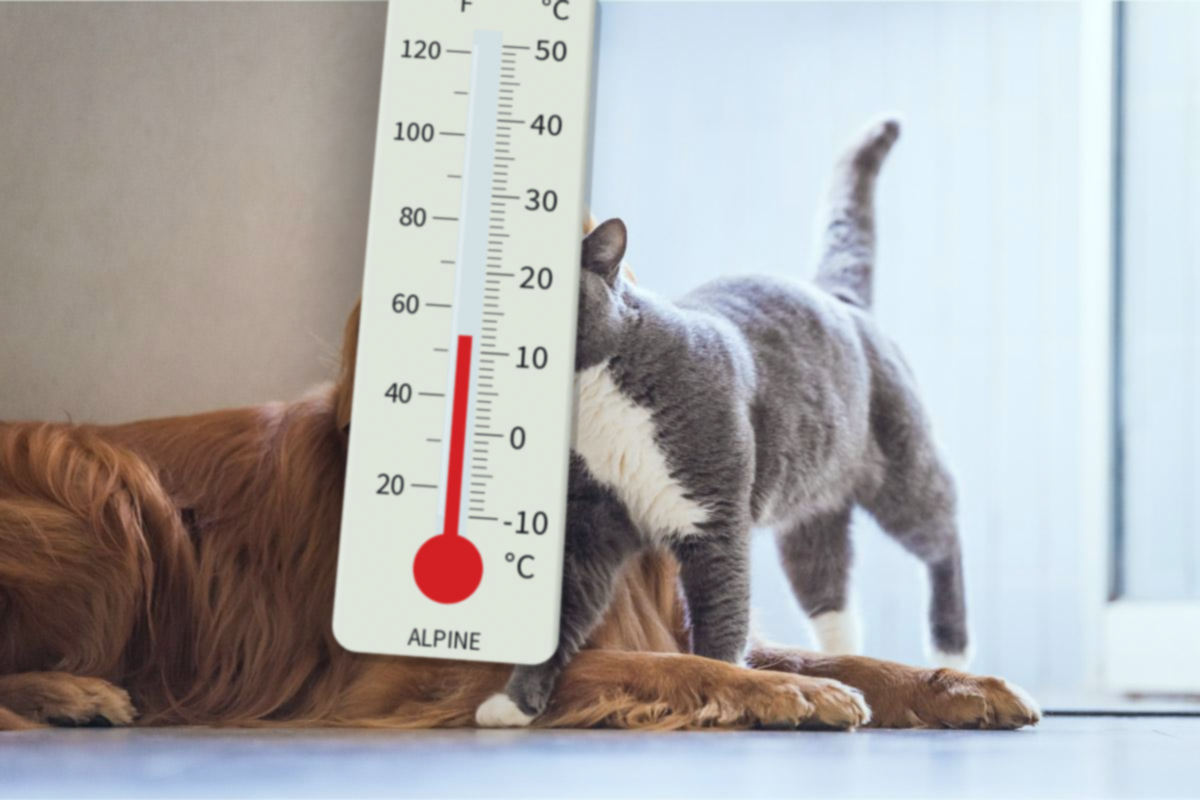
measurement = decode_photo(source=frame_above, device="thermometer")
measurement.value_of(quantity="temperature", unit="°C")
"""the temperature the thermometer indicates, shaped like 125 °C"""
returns 12 °C
